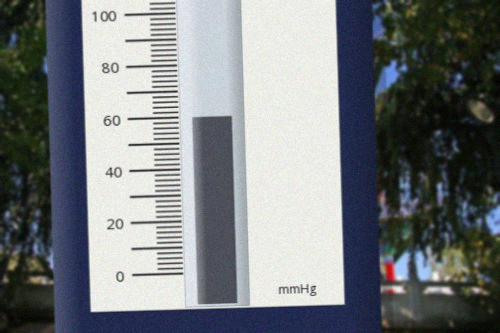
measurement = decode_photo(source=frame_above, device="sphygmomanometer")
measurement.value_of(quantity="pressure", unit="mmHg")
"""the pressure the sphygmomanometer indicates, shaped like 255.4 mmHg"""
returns 60 mmHg
